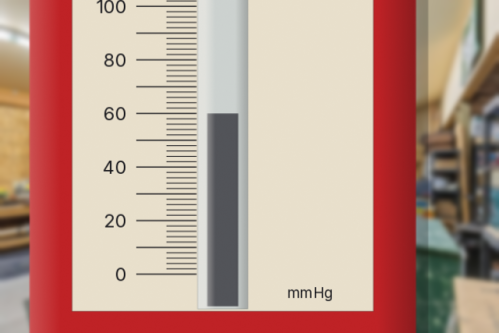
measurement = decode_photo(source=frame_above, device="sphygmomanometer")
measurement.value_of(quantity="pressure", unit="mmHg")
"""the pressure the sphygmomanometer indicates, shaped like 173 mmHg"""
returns 60 mmHg
